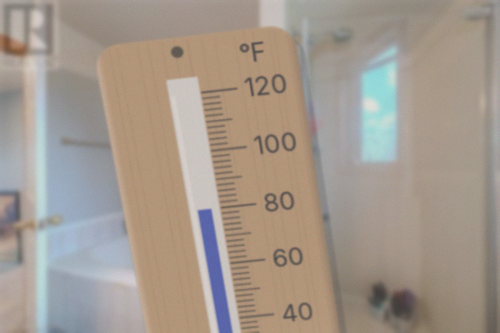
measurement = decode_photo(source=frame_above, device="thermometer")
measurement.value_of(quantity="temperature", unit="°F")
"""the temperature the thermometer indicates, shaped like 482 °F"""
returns 80 °F
